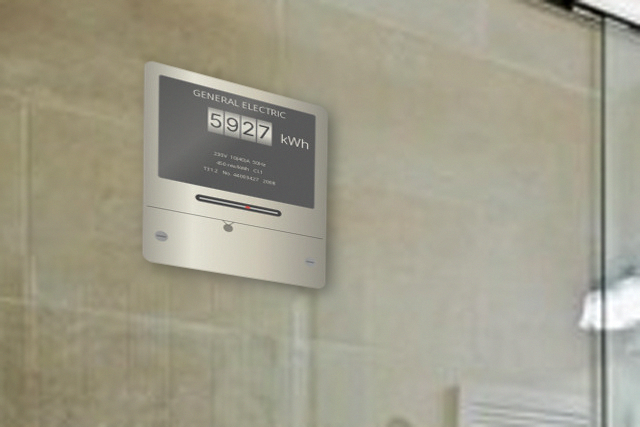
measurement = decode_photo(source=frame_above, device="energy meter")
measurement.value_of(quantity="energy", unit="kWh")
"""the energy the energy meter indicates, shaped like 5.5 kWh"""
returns 5927 kWh
